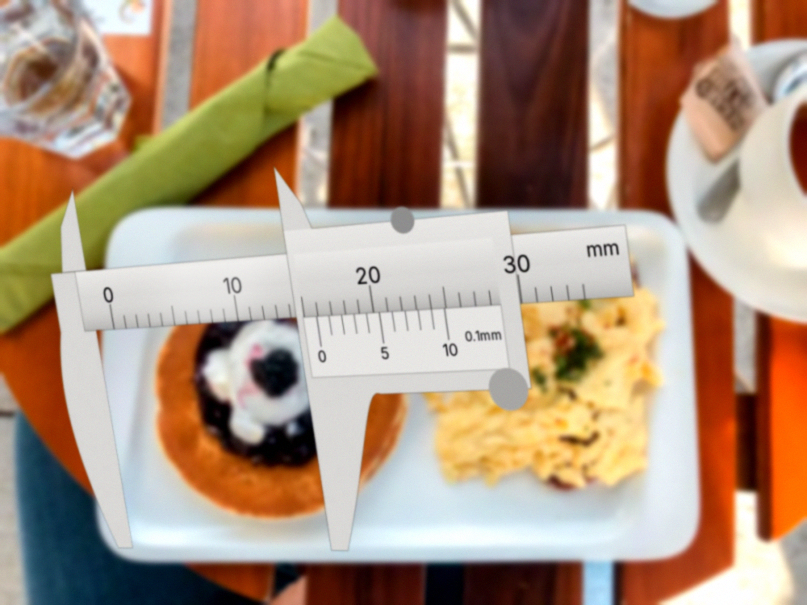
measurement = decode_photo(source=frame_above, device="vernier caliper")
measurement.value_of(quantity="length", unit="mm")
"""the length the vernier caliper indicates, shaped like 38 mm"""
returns 15.9 mm
